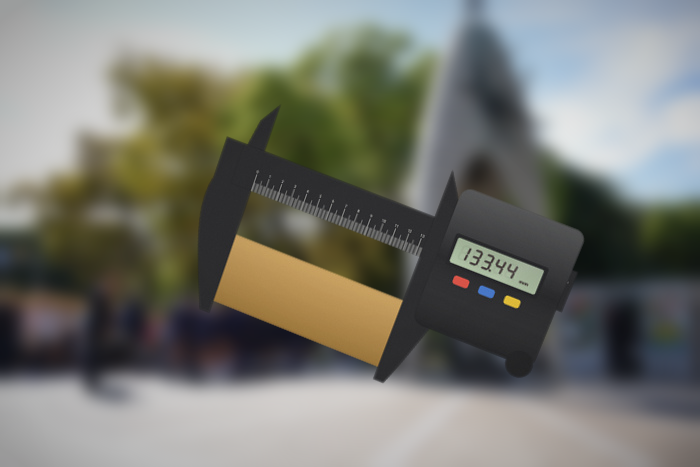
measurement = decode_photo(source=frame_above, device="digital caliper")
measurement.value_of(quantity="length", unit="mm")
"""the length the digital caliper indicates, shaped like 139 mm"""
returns 133.44 mm
